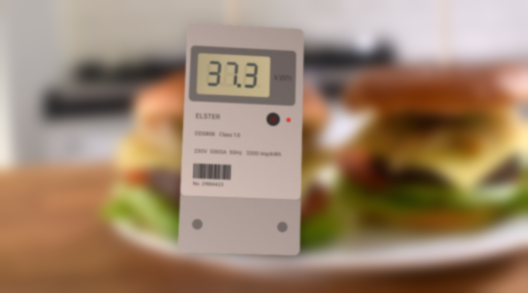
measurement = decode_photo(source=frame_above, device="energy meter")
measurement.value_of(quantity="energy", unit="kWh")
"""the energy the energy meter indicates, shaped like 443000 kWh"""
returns 37.3 kWh
